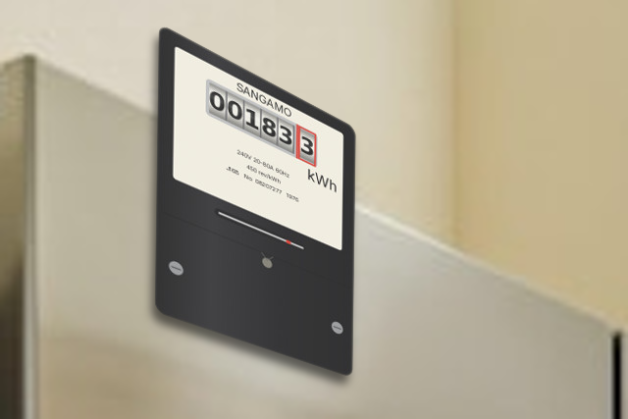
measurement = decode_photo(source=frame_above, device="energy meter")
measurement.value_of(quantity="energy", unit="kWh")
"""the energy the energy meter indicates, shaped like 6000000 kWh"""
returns 183.3 kWh
